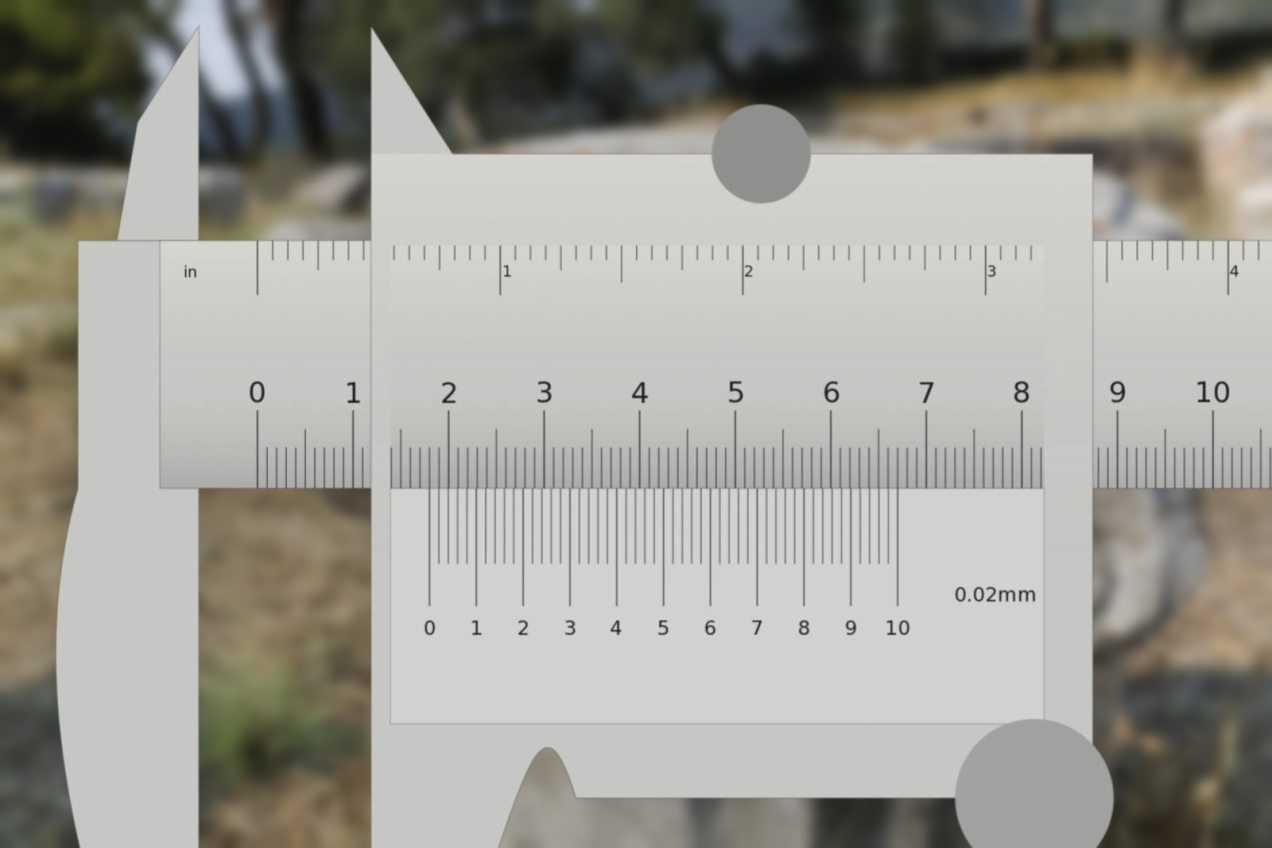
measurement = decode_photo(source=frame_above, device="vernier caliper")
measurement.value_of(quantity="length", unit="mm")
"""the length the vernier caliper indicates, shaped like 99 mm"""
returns 18.0 mm
